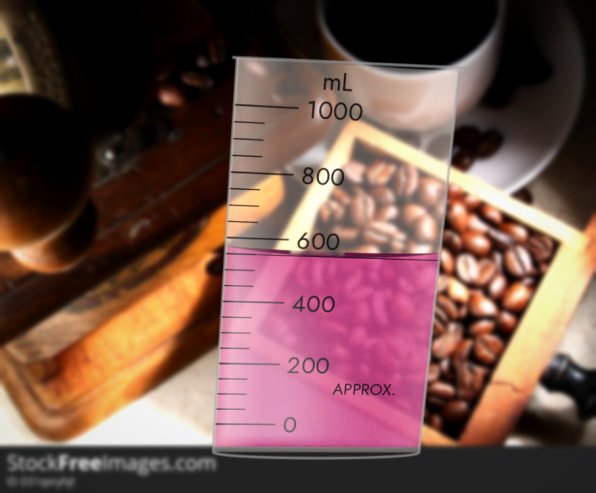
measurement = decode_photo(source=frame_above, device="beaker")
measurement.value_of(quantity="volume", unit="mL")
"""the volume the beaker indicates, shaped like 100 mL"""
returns 550 mL
